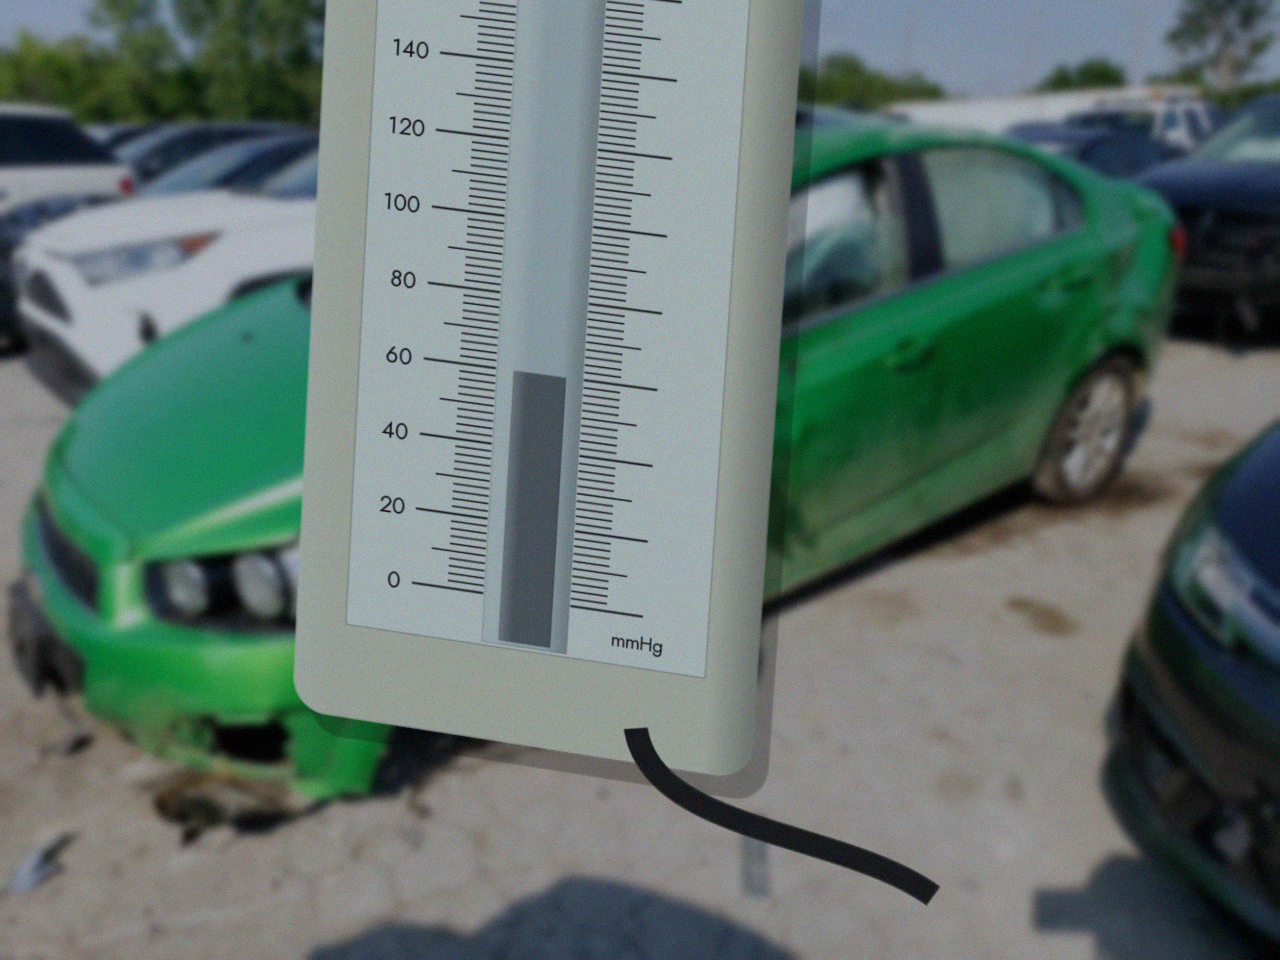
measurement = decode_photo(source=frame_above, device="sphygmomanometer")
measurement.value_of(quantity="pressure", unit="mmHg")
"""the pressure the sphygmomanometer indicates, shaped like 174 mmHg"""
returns 60 mmHg
